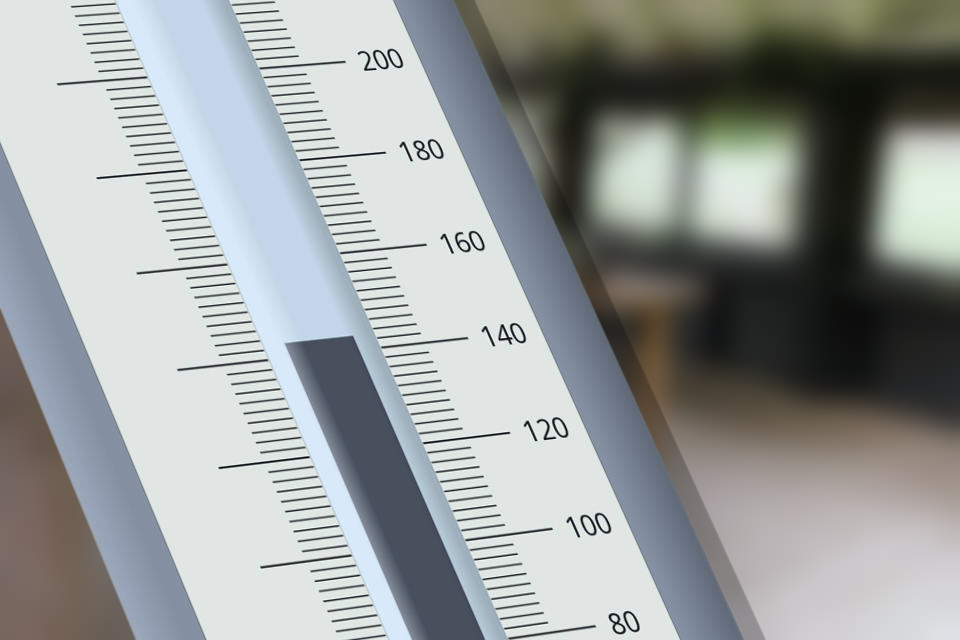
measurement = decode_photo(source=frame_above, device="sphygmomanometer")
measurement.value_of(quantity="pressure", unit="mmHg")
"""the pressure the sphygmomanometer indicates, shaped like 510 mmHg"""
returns 143 mmHg
